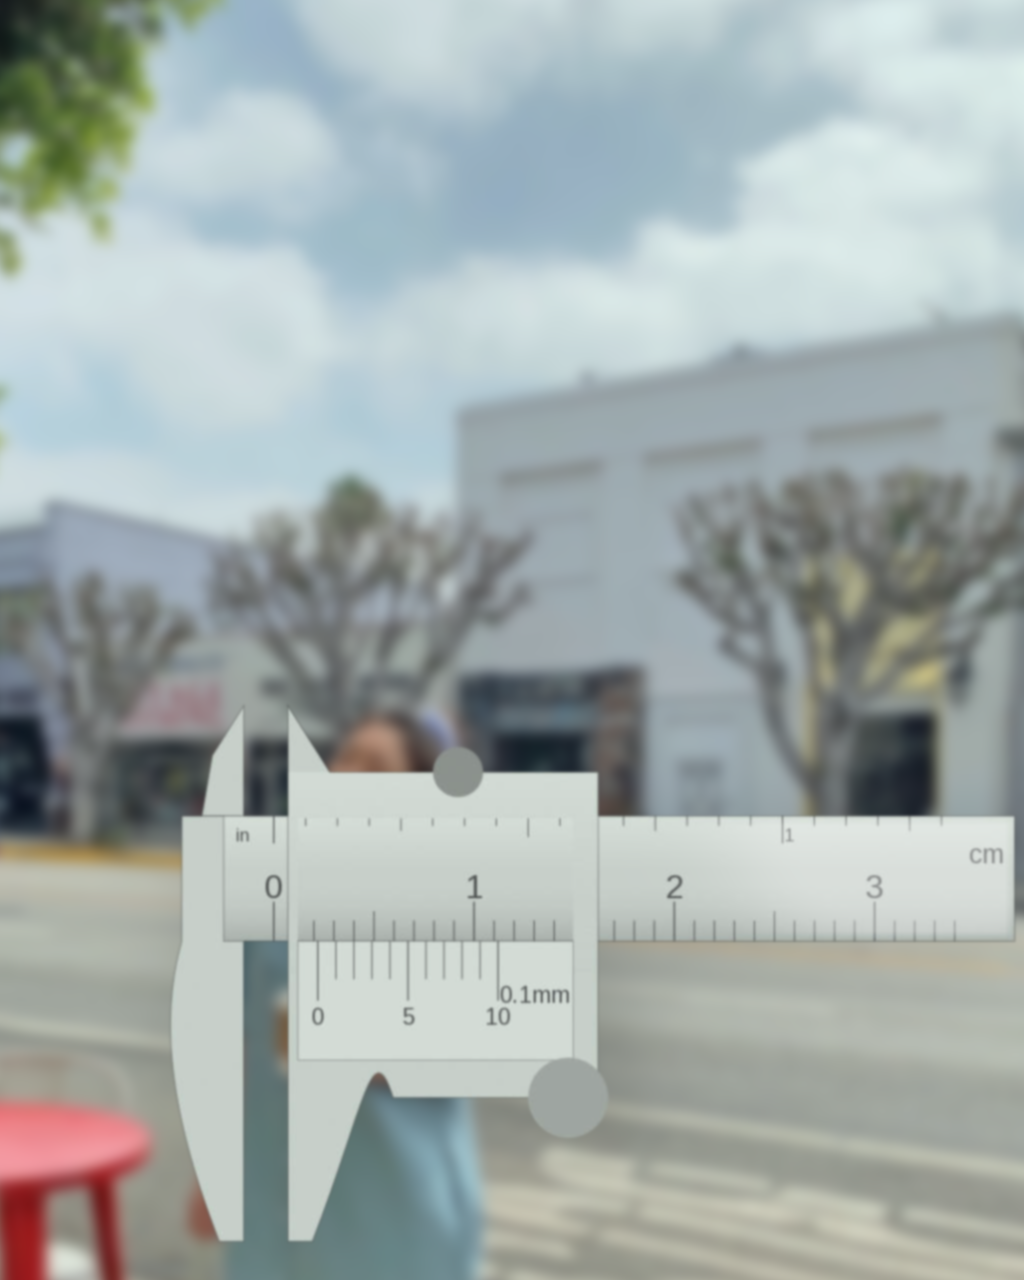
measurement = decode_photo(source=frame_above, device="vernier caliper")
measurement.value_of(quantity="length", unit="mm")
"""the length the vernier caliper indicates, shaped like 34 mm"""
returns 2.2 mm
